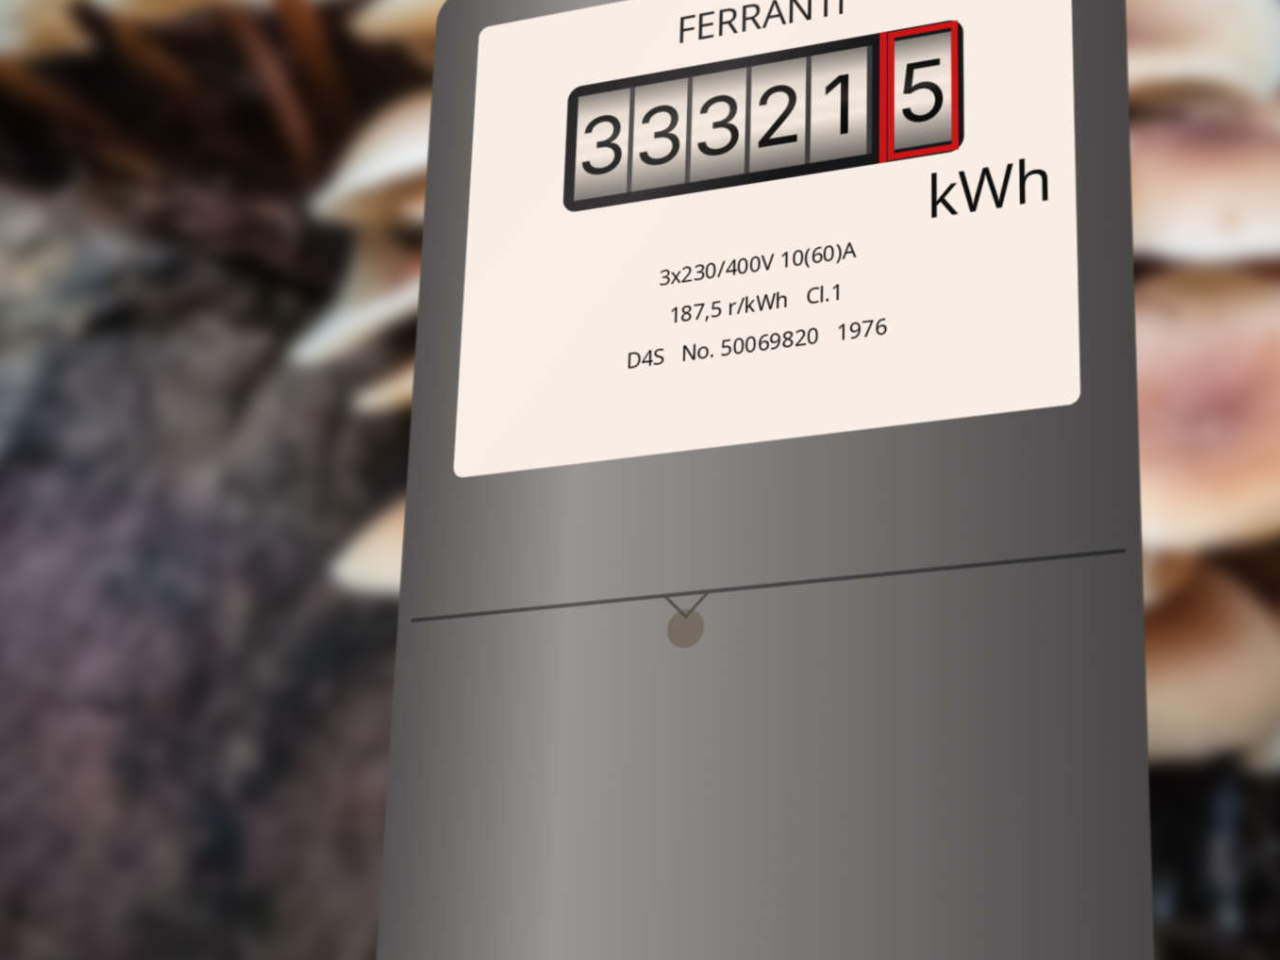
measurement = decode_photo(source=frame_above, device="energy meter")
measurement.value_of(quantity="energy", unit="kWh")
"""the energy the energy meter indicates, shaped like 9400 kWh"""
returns 33321.5 kWh
